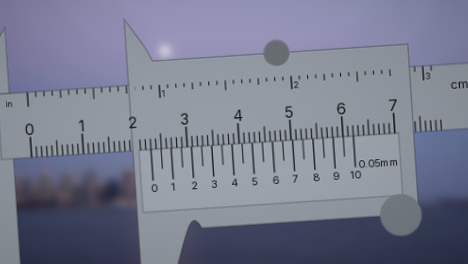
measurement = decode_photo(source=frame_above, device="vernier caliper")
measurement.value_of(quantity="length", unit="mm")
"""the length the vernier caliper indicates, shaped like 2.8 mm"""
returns 23.0 mm
